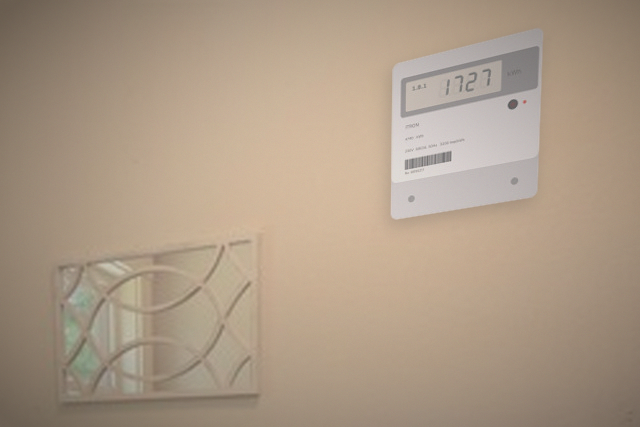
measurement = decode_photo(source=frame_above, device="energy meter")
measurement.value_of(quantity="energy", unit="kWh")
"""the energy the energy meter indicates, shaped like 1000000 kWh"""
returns 1727 kWh
